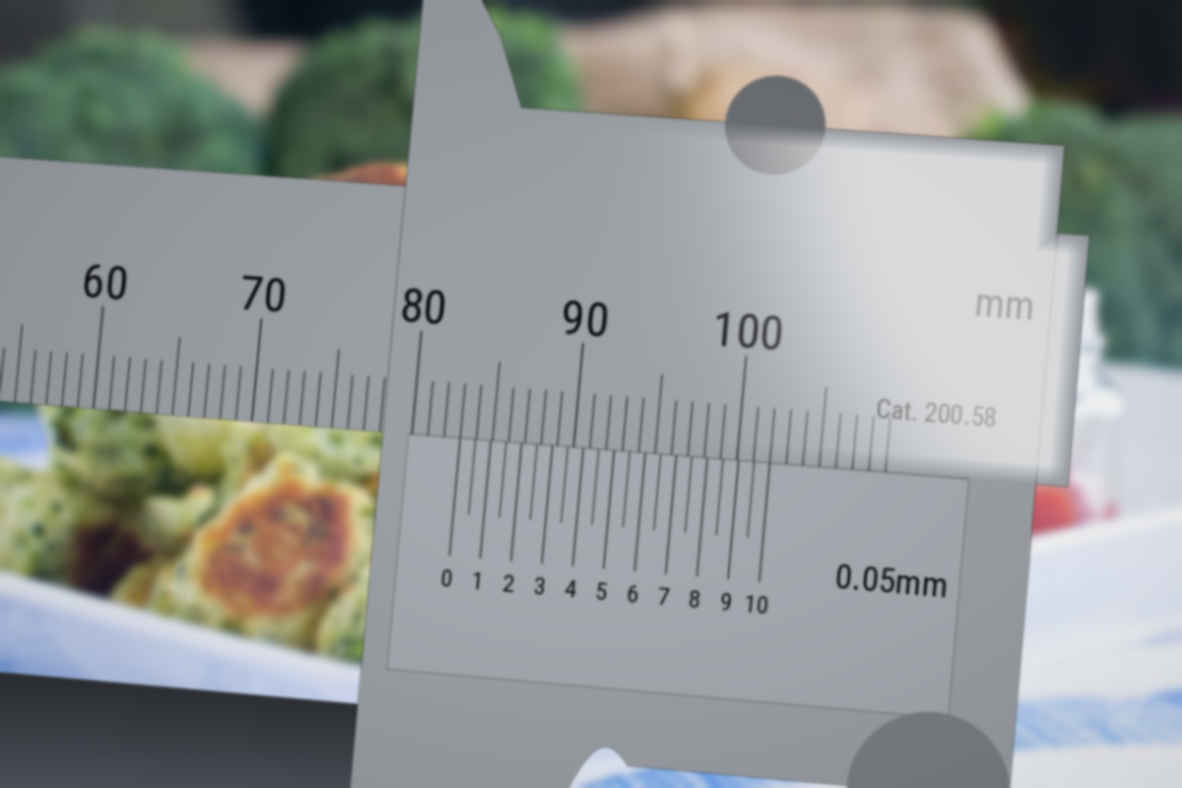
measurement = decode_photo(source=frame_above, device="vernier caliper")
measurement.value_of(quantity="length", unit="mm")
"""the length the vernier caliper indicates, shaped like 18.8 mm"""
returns 83.0 mm
